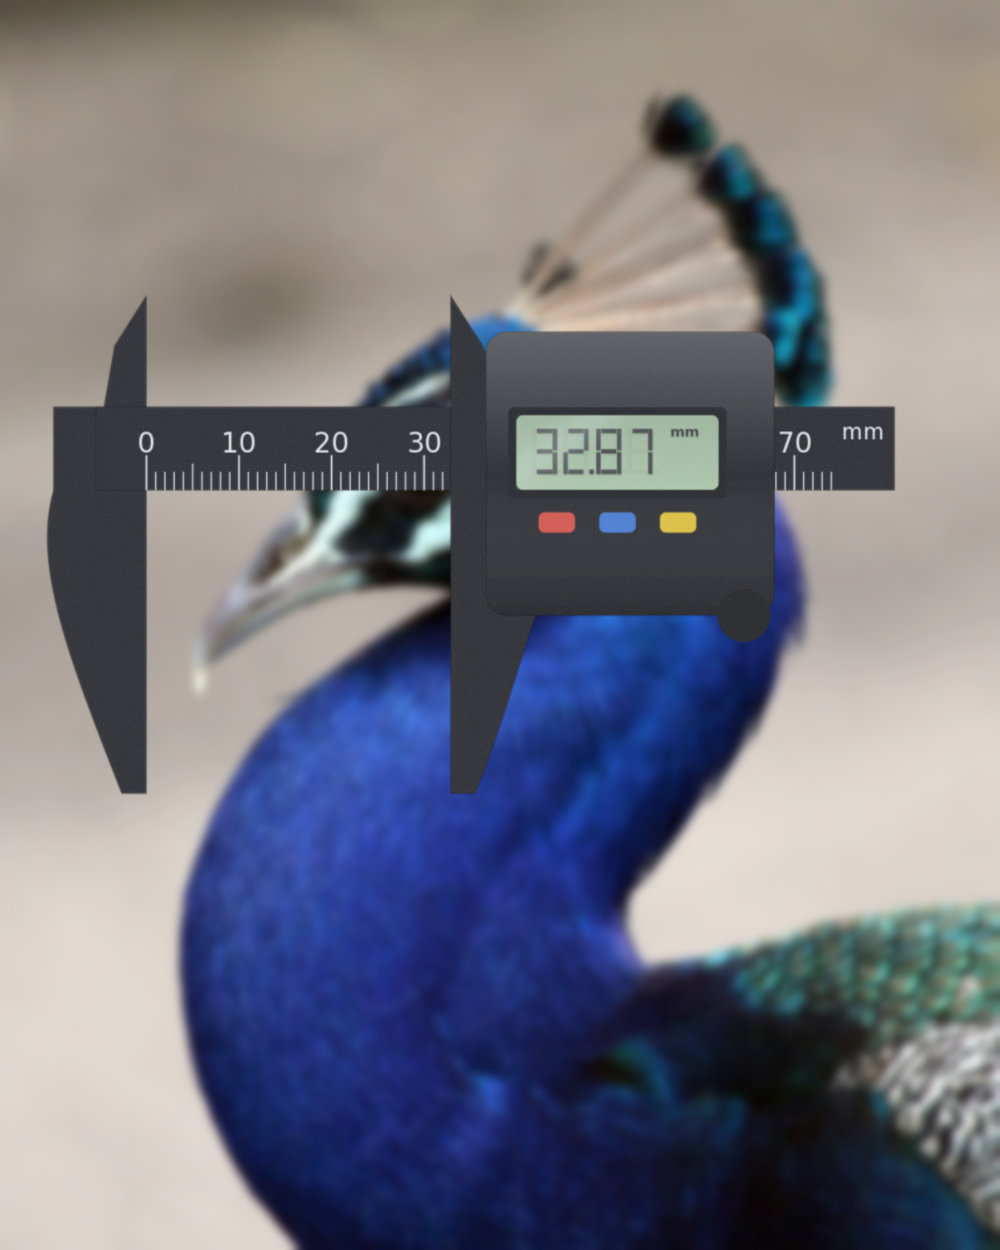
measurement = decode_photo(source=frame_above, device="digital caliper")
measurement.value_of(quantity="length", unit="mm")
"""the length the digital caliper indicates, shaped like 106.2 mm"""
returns 32.87 mm
